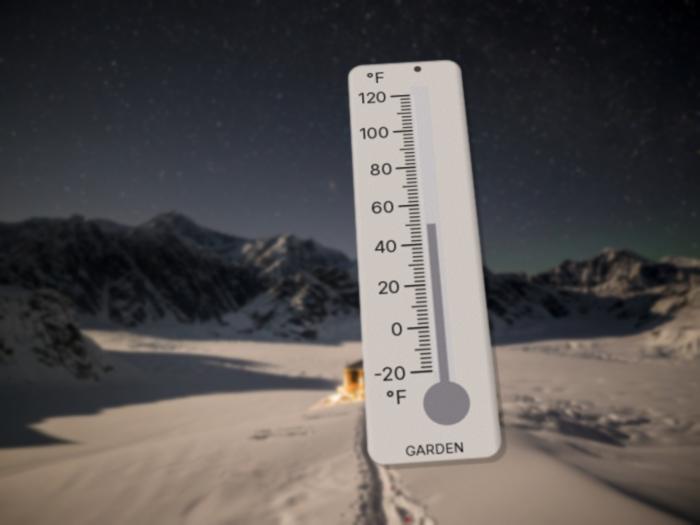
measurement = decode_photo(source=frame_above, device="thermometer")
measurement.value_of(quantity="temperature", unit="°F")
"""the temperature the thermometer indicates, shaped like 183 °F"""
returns 50 °F
